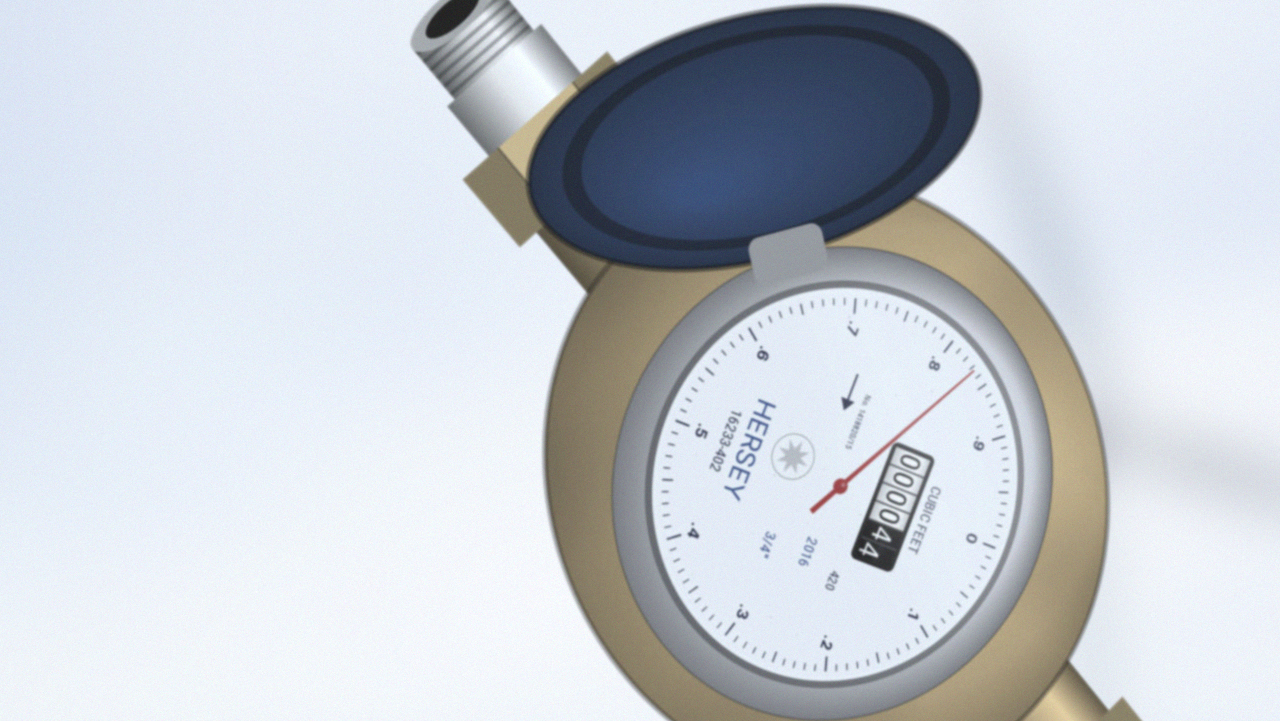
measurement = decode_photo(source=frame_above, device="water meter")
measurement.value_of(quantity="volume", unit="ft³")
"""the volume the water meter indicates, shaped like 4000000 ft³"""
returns 43.83 ft³
